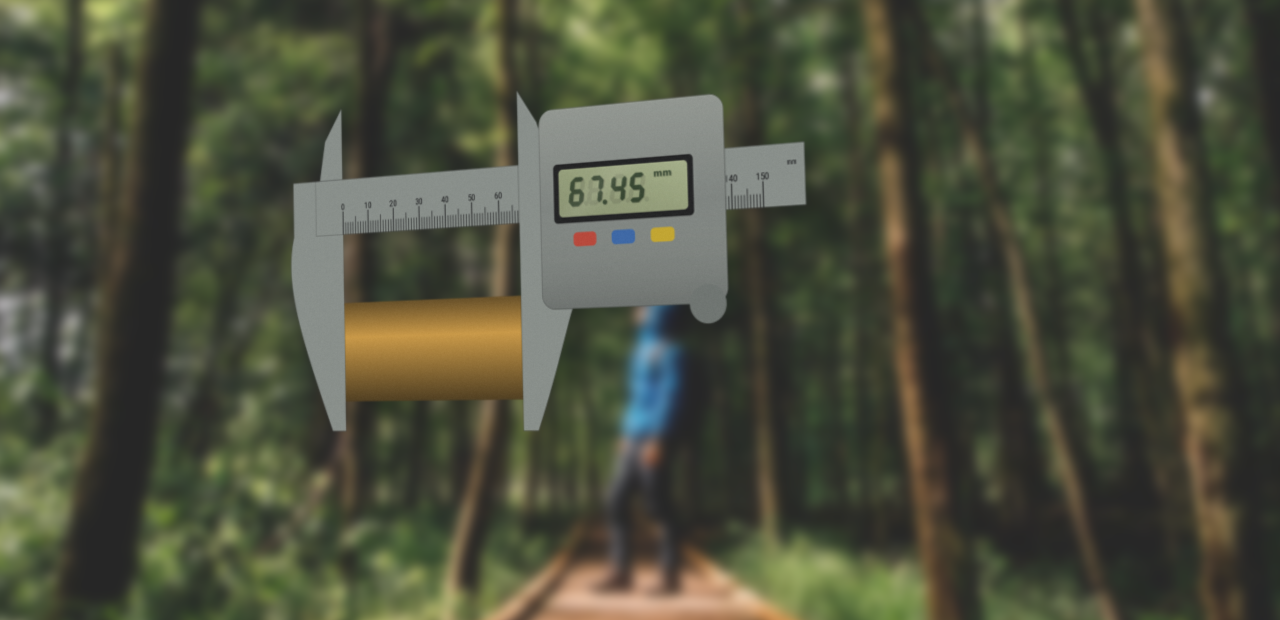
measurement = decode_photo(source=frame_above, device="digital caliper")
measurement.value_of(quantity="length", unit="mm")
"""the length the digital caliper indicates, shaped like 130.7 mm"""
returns 67.45 mm
